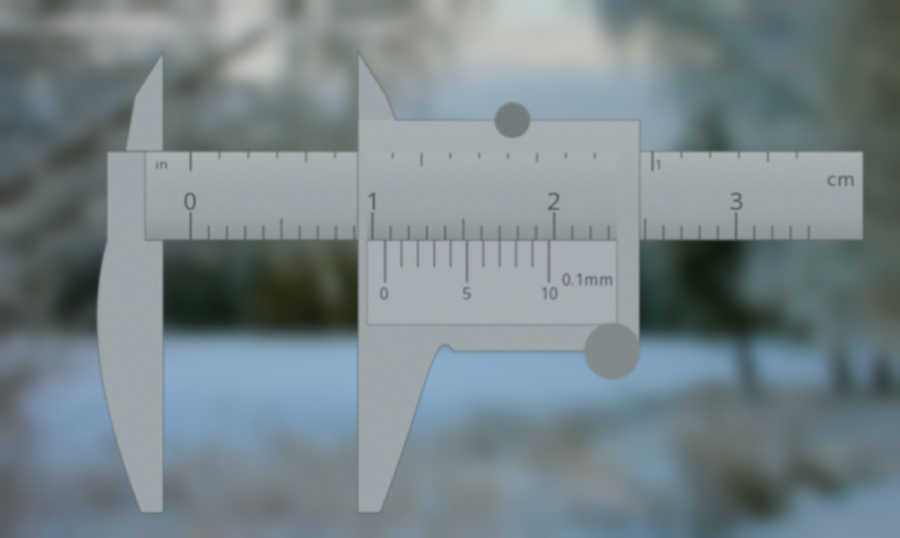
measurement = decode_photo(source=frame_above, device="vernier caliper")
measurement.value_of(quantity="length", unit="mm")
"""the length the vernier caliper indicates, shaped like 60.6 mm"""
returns 10.7 mm
